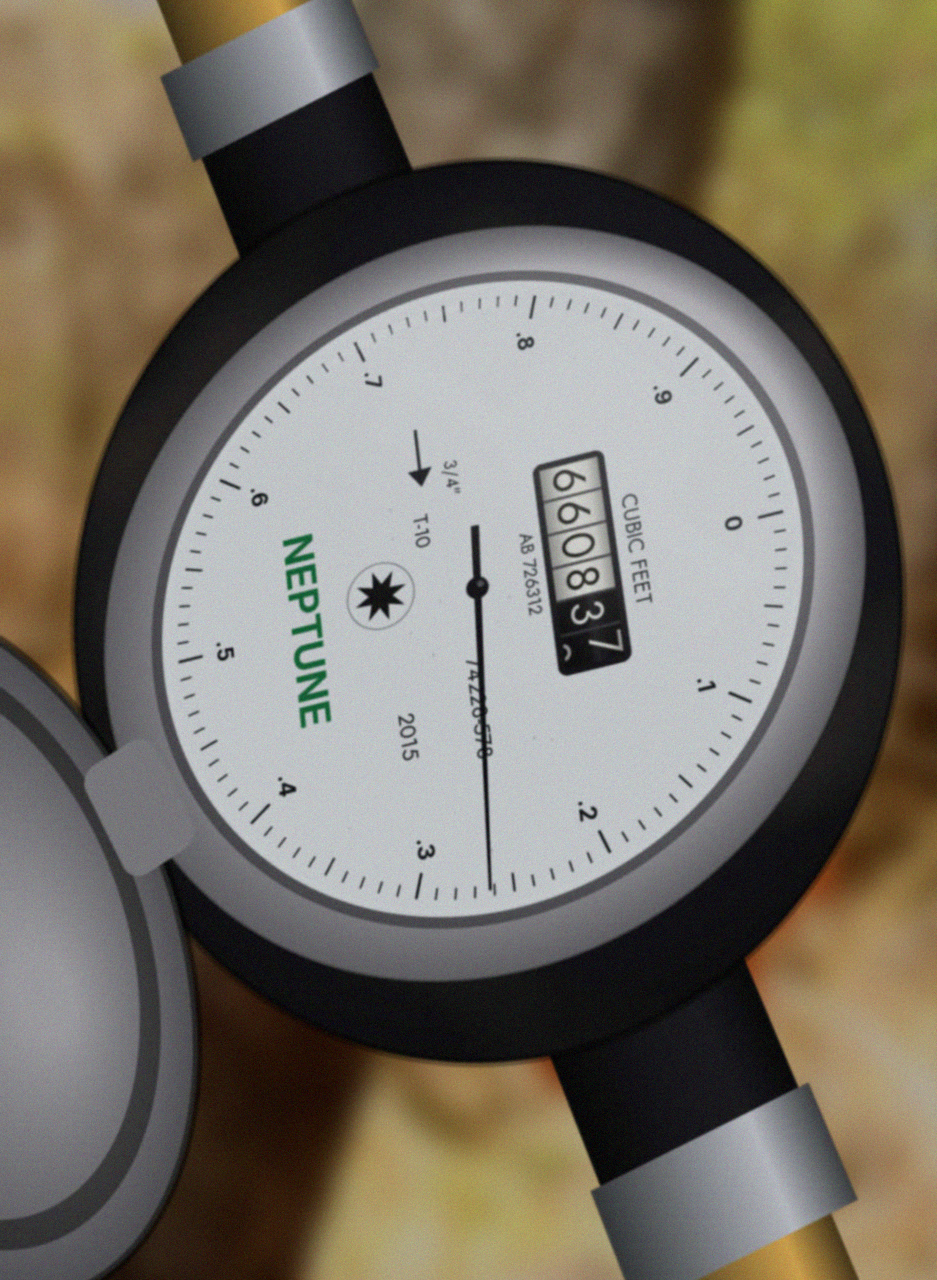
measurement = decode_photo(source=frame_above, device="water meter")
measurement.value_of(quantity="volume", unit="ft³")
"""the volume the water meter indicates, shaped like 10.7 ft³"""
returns 660837.26 ft³
